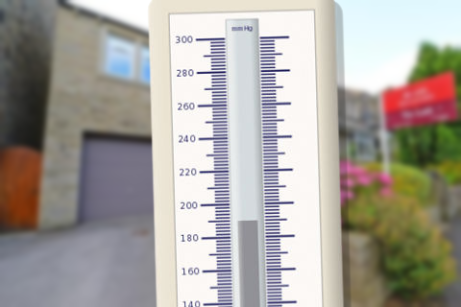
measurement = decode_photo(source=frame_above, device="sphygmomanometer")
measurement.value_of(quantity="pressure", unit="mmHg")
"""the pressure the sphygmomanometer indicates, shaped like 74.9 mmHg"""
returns 190 mmHg
